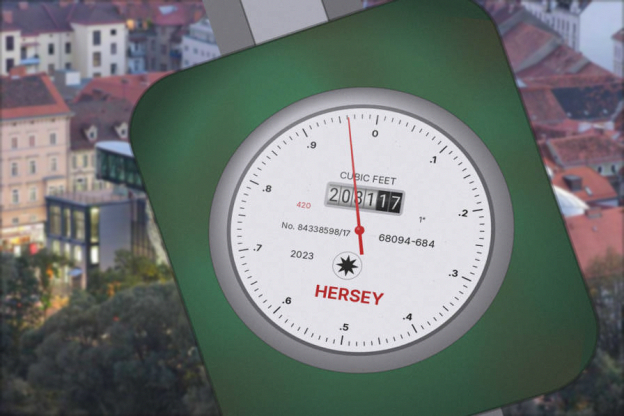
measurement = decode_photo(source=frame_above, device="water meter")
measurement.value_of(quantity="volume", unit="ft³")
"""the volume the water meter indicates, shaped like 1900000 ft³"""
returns 208116.96 ft³
